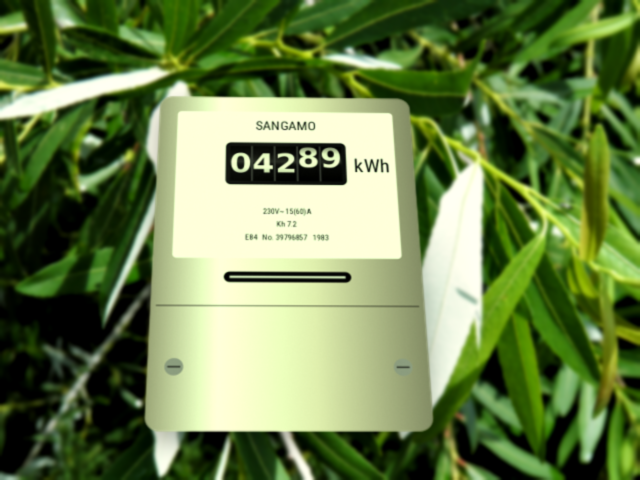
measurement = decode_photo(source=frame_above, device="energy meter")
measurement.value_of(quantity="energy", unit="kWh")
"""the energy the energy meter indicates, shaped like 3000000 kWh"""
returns 4289 kWh
